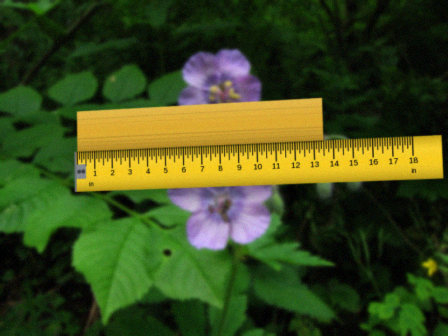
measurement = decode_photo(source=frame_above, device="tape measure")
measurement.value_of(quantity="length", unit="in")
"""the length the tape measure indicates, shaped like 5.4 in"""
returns 13.5 in
